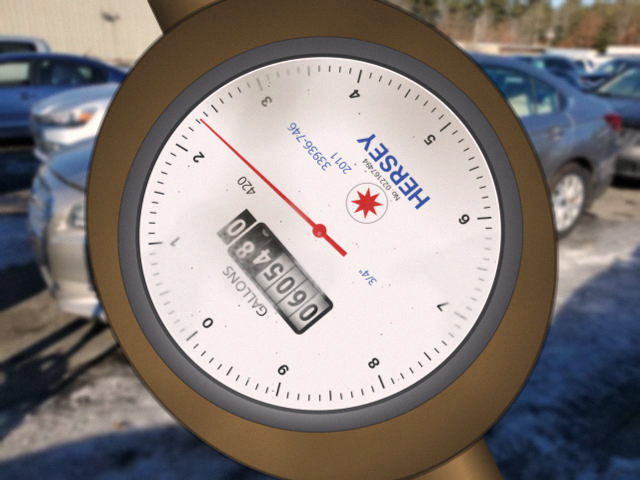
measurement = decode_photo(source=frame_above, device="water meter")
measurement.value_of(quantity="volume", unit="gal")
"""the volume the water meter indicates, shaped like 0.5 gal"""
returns 605482.3 gal
